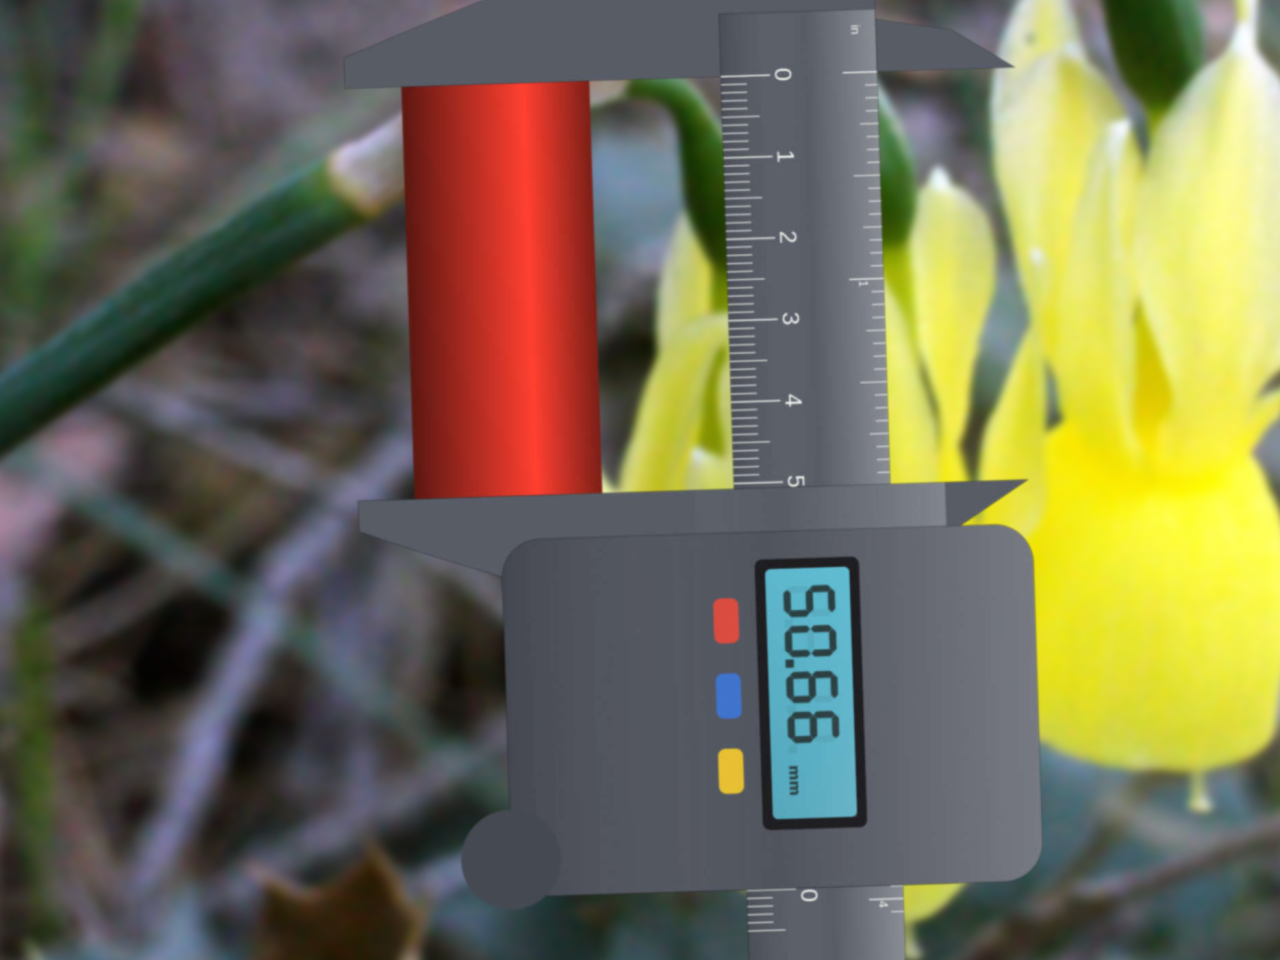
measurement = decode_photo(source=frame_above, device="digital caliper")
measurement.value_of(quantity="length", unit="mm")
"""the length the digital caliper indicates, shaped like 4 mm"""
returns 50.66 mm
